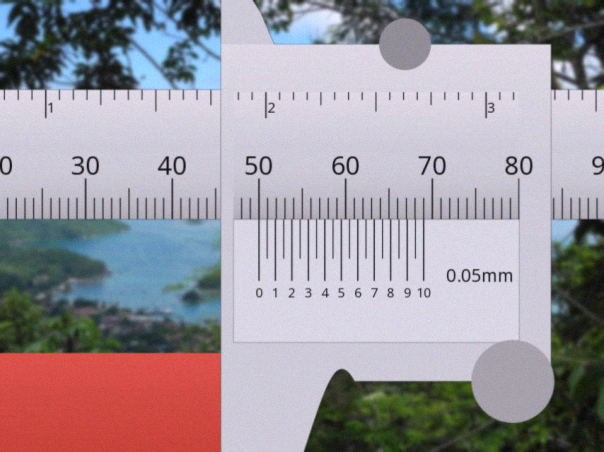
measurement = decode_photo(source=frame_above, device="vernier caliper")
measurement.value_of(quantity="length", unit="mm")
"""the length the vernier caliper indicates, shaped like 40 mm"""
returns 50.0 mm
